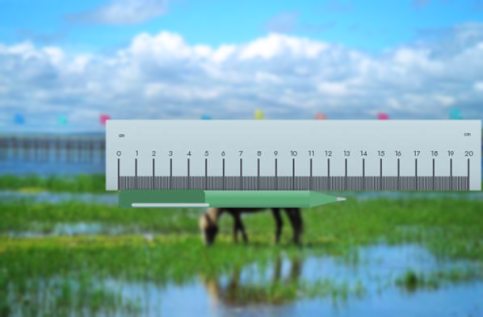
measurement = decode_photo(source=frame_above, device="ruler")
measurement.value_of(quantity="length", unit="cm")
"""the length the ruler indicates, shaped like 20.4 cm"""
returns 13 cm
